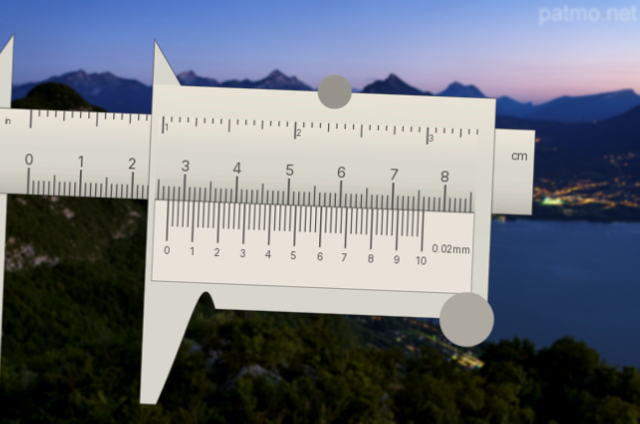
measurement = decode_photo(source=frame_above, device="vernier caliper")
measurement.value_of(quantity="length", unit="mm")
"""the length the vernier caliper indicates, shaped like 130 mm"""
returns 27.0 mm
